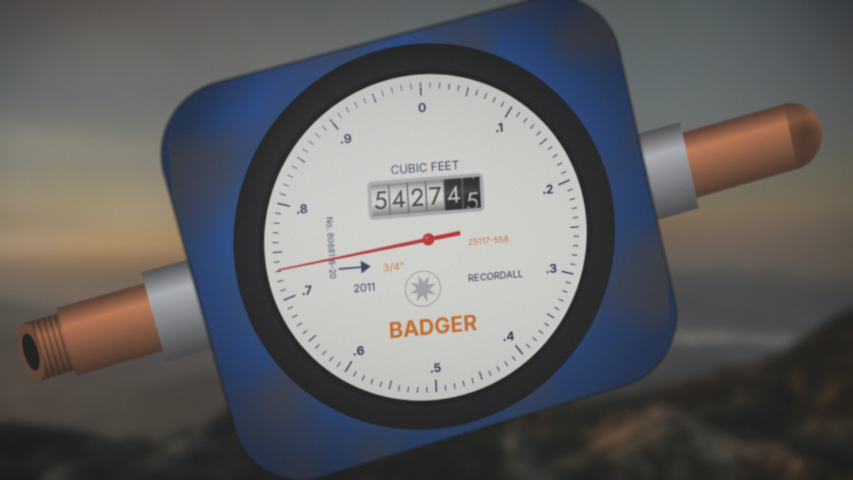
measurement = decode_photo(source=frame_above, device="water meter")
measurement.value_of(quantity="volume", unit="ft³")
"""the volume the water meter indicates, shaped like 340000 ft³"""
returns 542744.73 ft³
